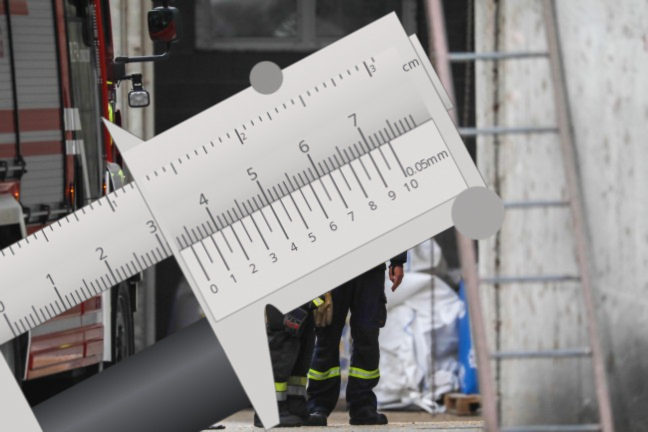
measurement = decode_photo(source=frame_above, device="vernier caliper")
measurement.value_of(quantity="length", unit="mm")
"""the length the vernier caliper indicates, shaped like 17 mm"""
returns 34.5 mm
